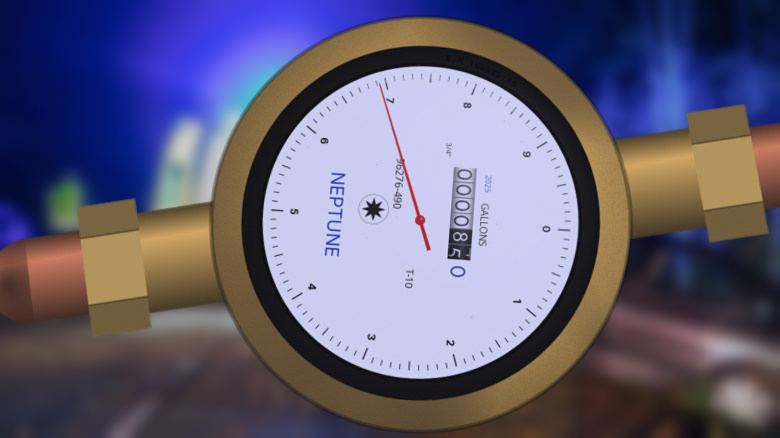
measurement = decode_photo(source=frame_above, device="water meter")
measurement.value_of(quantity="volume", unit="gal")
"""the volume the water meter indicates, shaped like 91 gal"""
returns 846.9 gal
